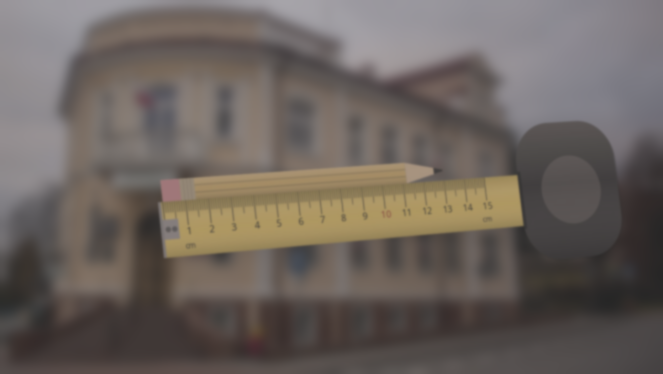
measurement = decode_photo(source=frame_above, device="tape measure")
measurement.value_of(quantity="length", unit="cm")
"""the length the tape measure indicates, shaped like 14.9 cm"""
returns 13 cm
